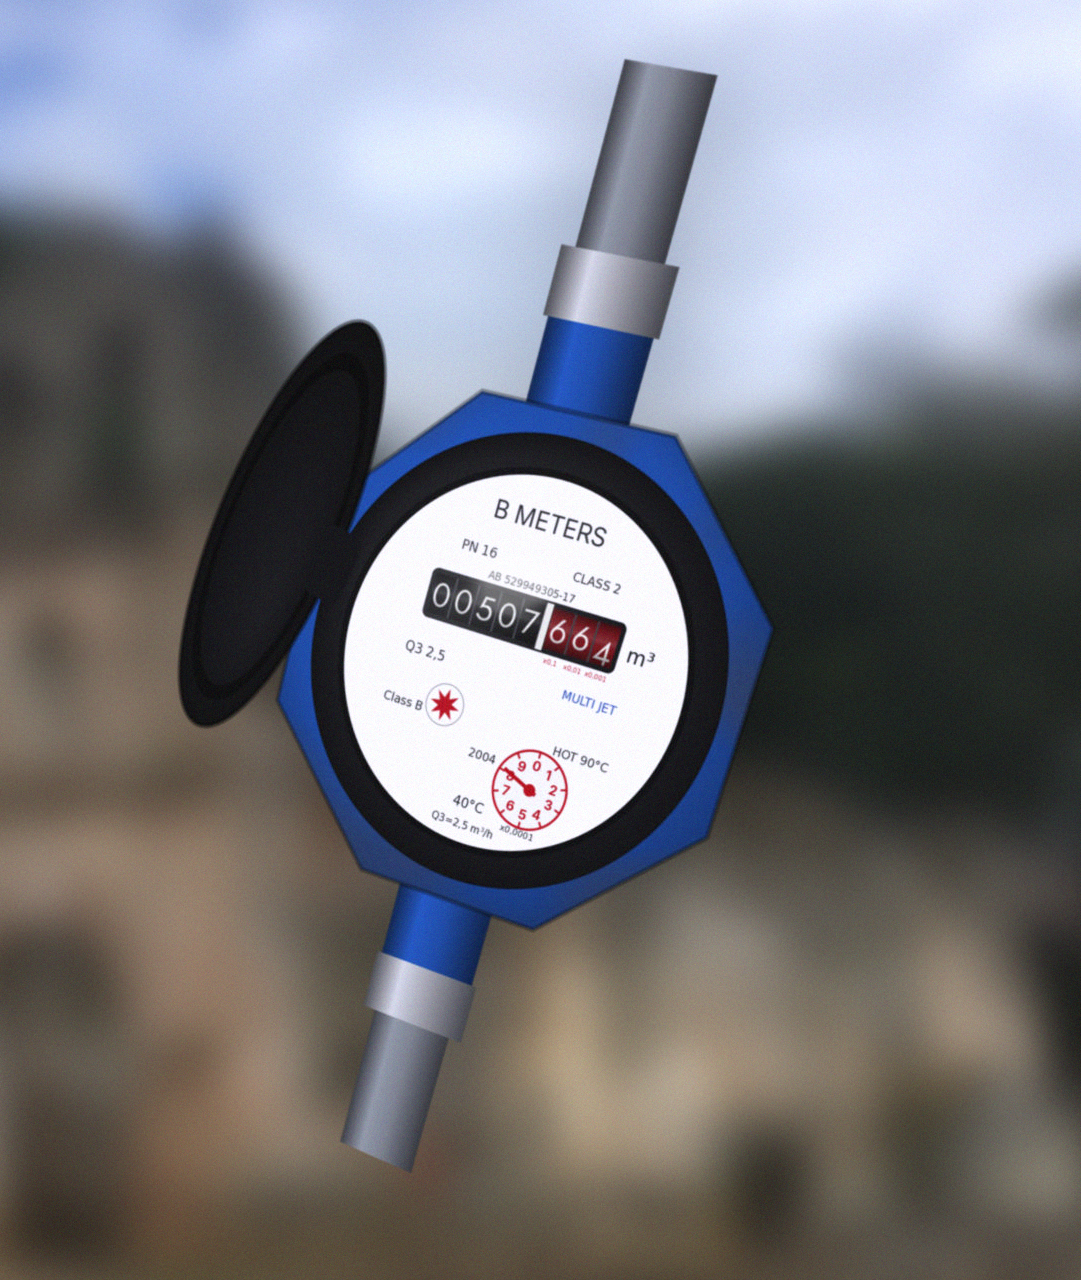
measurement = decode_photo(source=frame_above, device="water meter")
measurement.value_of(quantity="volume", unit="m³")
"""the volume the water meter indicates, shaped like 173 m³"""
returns 507.6638 m³
